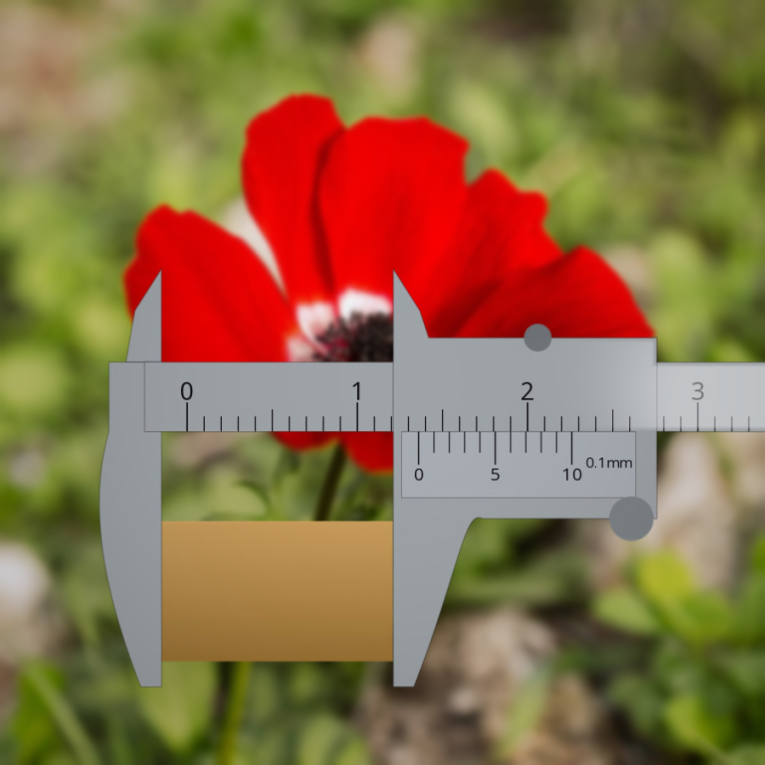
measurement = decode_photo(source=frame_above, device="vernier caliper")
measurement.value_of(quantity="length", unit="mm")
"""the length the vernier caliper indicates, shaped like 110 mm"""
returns 13.6 mm
